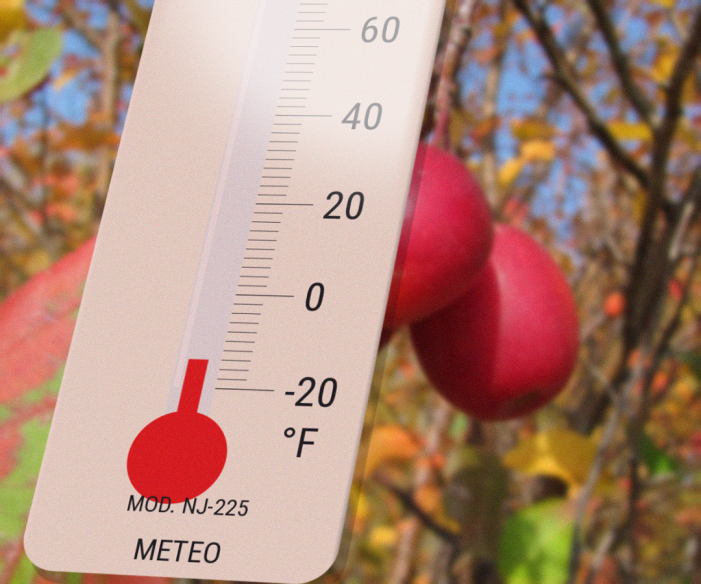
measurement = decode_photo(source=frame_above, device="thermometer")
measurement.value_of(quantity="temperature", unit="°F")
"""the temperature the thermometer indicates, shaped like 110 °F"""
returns -14 °F
